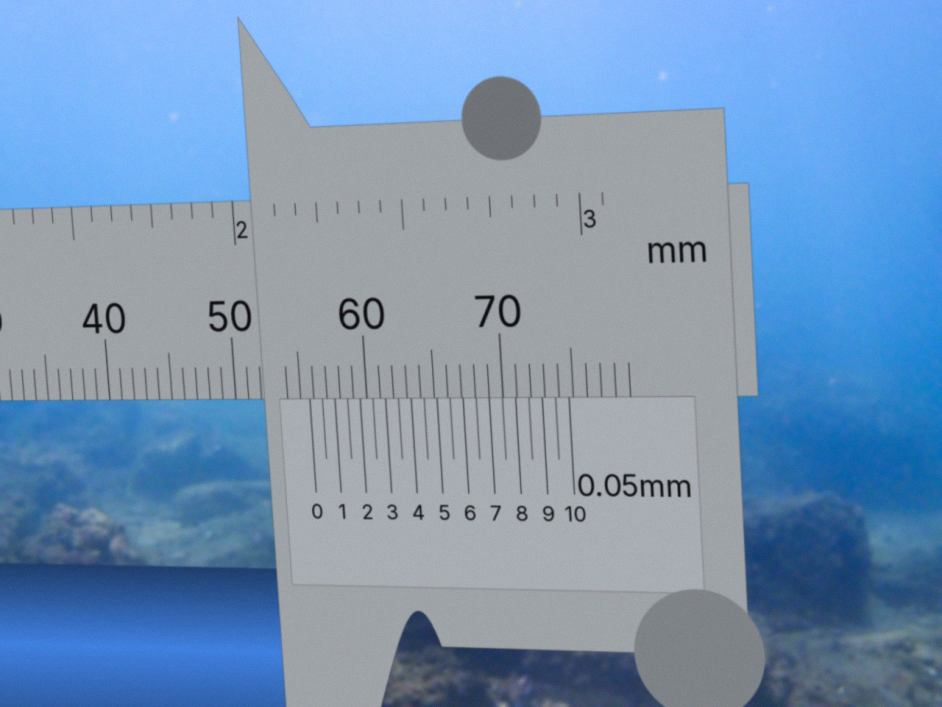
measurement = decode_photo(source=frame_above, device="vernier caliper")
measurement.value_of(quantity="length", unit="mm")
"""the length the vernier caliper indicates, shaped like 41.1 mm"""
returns 55.7 mm
